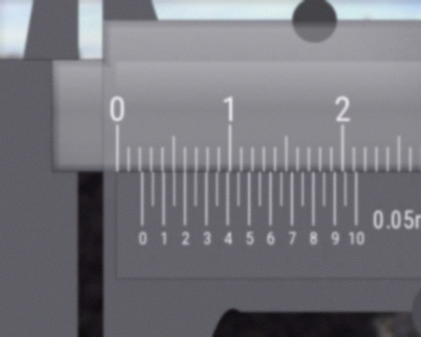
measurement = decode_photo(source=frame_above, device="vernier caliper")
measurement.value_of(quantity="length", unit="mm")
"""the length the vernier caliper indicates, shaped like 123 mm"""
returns 2.2 mm
